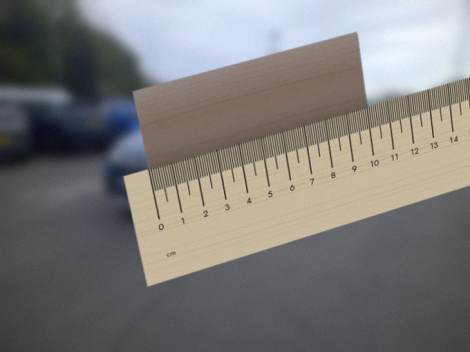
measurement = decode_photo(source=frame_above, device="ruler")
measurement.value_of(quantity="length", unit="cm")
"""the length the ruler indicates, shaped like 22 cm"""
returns 10 cm
